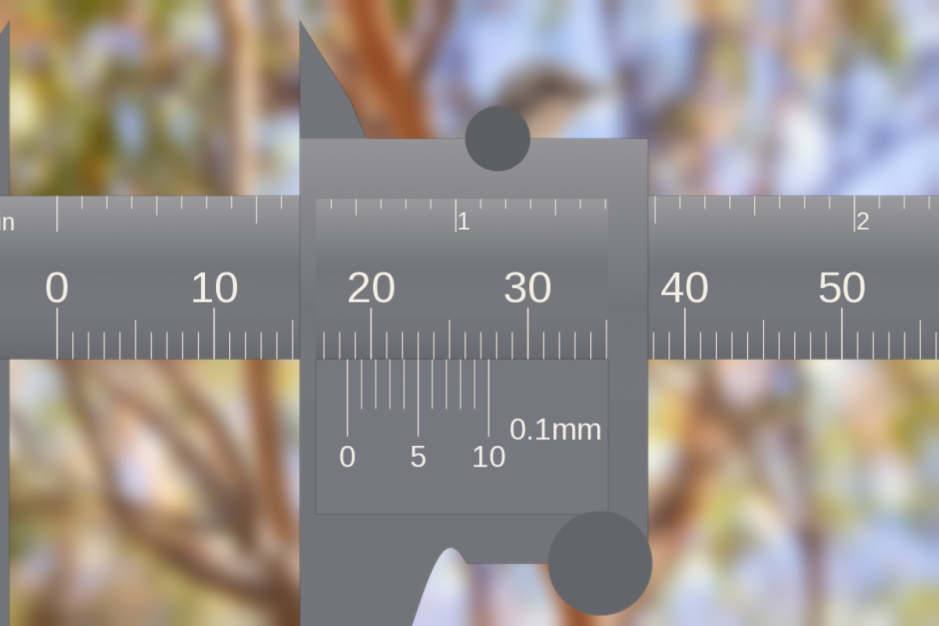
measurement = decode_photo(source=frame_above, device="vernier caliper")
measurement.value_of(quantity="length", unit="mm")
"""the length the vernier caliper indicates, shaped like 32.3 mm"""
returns 18.5 mm
